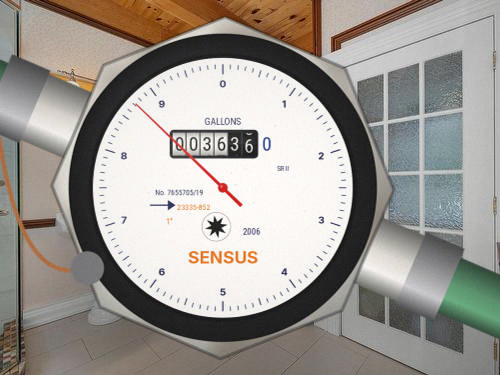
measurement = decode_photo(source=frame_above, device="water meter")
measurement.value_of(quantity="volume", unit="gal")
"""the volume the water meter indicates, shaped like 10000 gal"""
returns 36358.7 gal
